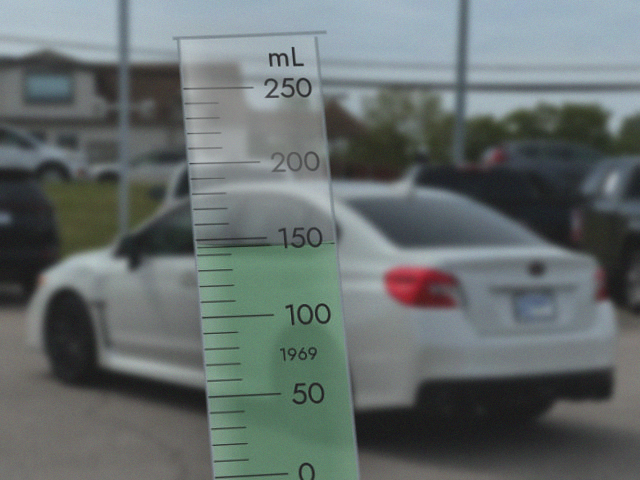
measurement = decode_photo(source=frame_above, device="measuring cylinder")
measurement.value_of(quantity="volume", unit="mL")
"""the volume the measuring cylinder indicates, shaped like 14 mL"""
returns 145 mL
